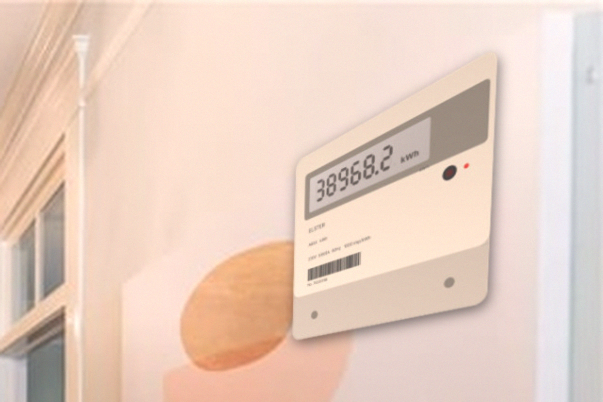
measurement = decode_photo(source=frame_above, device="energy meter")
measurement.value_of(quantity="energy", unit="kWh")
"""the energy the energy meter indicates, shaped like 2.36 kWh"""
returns 38968.2 kWh
